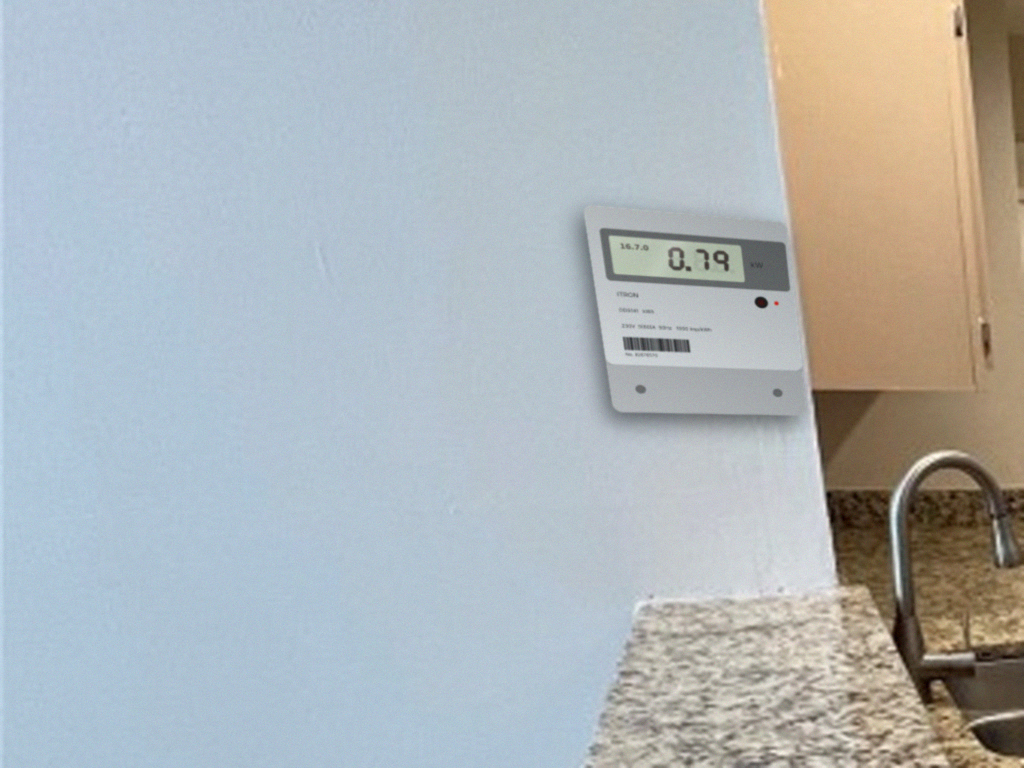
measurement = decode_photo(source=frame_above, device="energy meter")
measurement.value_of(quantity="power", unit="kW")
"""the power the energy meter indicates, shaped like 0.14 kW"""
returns 0.79 kW
